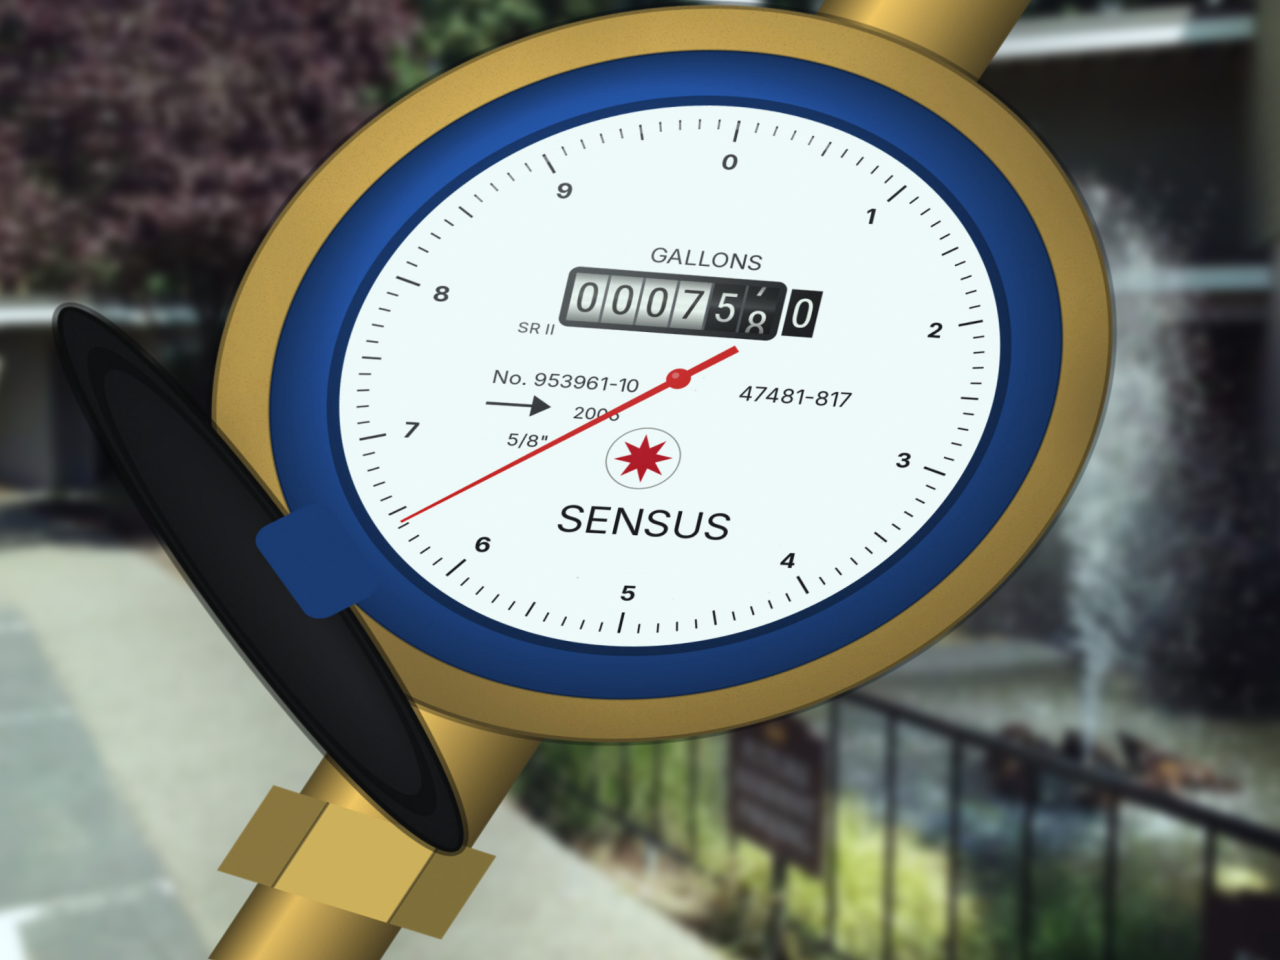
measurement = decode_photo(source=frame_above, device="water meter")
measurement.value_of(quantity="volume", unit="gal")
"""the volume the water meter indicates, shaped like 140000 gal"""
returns 7576.4 gal
